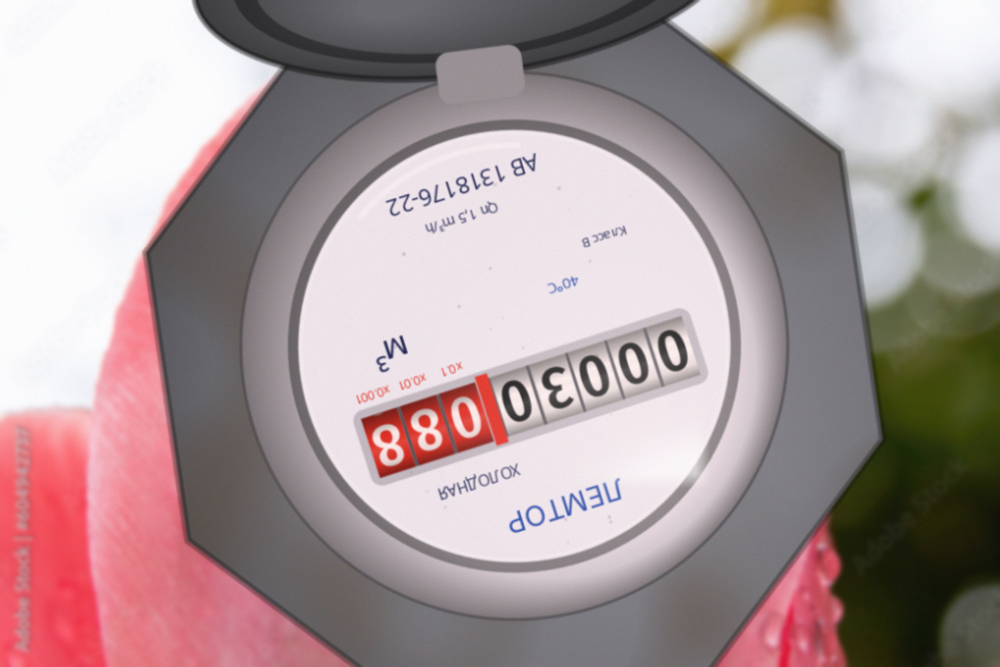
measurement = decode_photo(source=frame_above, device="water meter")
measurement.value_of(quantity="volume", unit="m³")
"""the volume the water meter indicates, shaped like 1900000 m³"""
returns 30.088 m³
